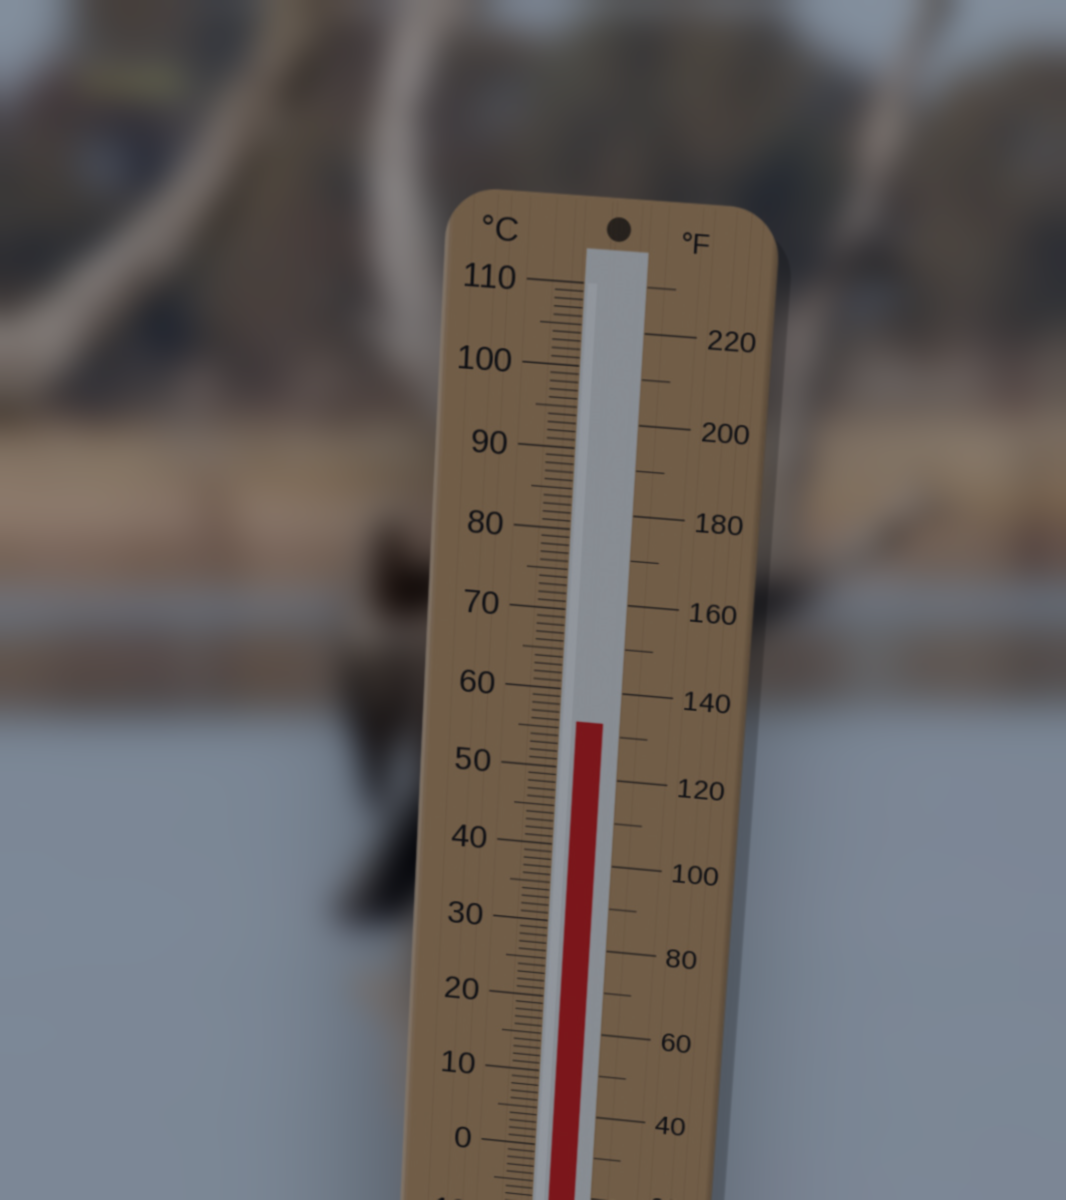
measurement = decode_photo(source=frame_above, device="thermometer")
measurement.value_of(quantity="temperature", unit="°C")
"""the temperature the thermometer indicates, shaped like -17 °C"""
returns 56 °C
